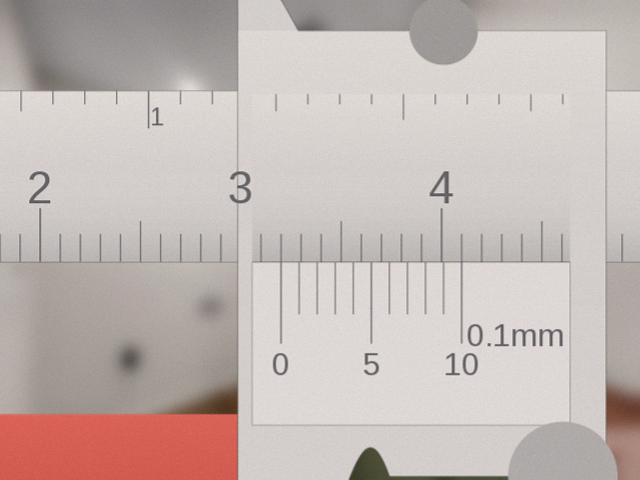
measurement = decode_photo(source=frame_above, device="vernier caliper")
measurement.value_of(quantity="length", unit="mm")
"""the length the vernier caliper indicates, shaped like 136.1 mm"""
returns 32.0 mm
